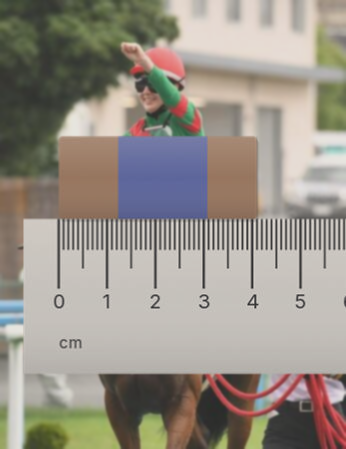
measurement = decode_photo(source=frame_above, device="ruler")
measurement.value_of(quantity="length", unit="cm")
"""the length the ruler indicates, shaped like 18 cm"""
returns 4.1 cm
